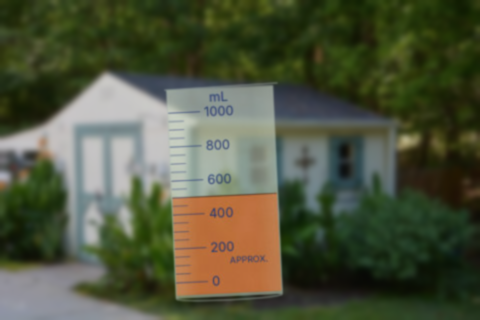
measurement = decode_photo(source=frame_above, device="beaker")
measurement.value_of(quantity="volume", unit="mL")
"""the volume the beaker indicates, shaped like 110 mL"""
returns 500 mL
